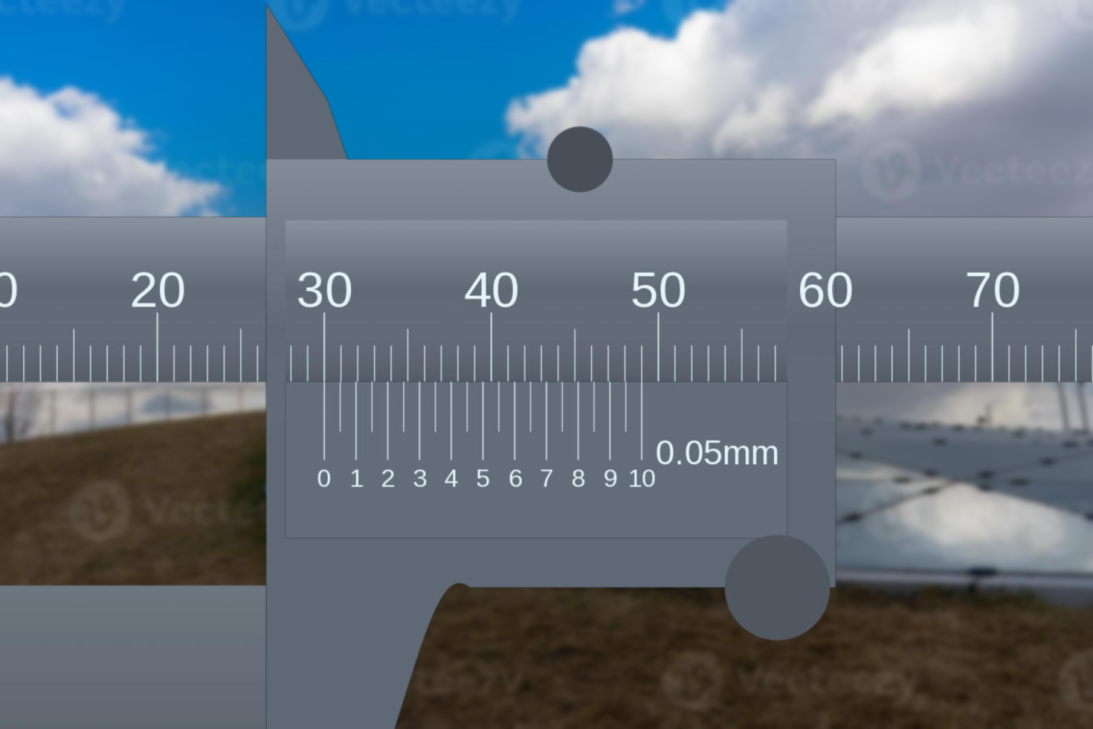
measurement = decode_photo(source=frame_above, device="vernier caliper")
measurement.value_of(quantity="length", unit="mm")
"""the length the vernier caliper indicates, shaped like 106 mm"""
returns 30.0 mm
